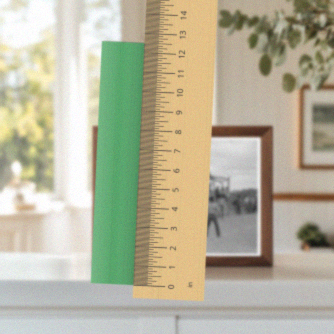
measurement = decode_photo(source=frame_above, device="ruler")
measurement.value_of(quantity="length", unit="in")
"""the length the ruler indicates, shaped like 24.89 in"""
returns 12.5 in
